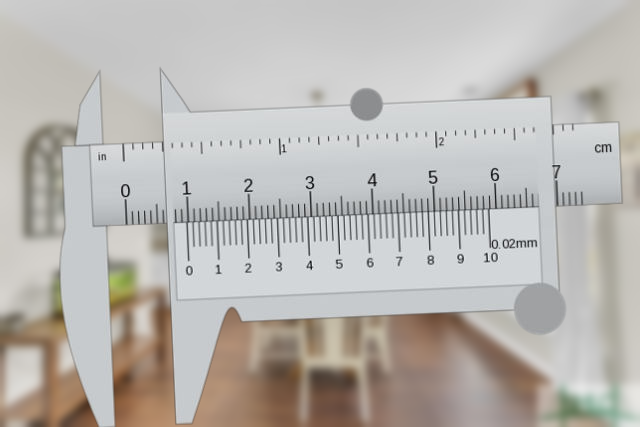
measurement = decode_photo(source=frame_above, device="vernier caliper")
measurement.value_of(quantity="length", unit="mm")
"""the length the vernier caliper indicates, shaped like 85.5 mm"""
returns 9.8 mm
